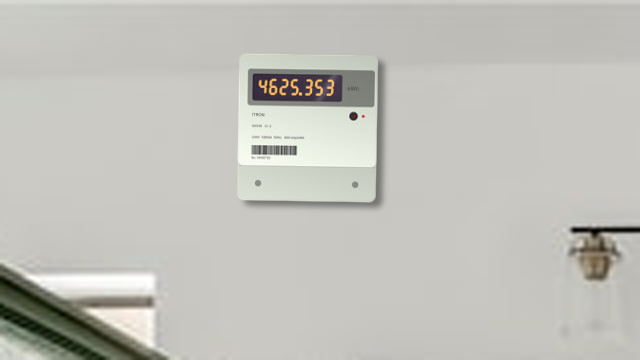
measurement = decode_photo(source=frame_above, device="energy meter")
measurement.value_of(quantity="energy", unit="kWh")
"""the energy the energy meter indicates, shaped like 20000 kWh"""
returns 4625.353 kWh
